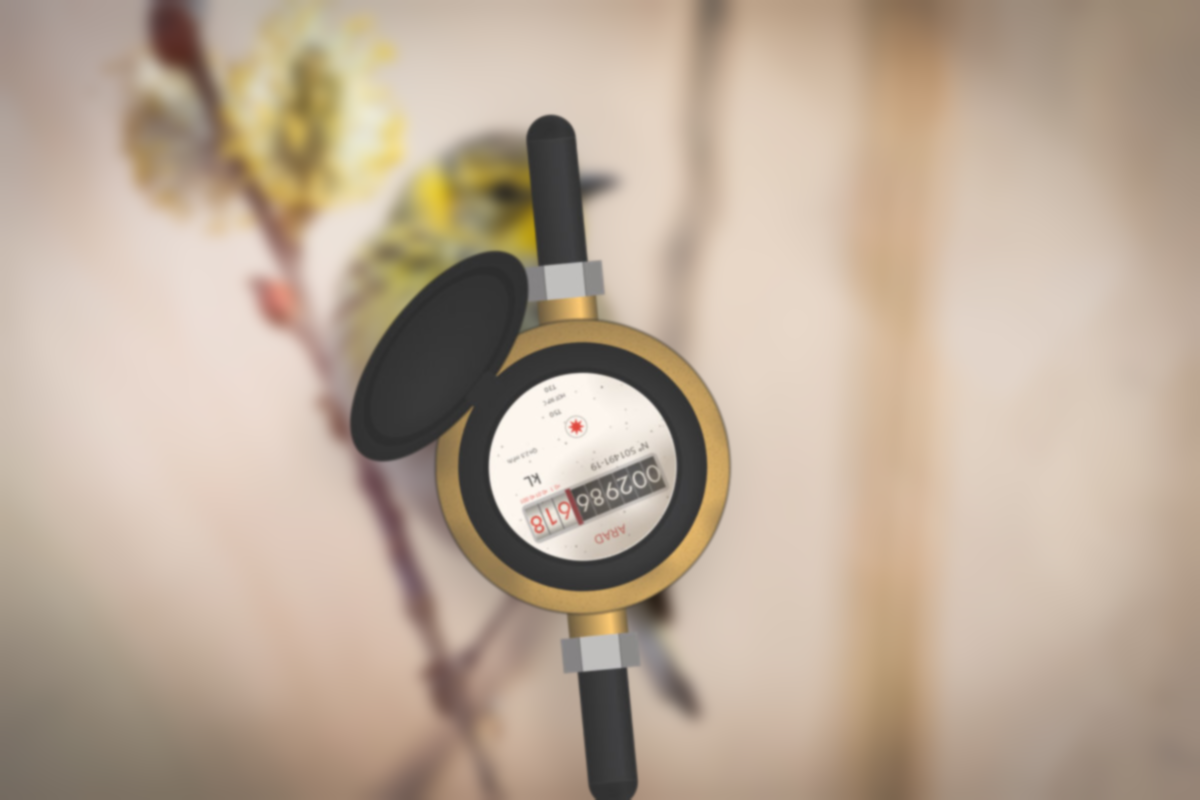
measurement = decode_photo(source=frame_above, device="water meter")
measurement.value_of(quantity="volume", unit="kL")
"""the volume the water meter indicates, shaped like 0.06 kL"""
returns 2986.618 kL
